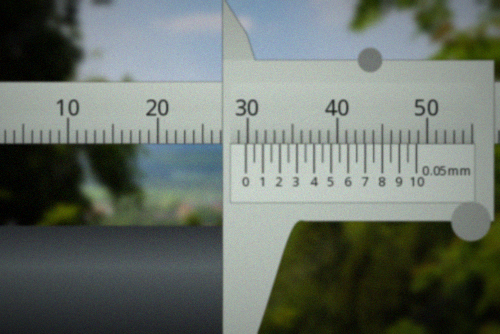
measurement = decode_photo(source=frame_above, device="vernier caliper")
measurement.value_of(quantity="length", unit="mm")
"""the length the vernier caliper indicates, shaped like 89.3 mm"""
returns 29.8 mm
